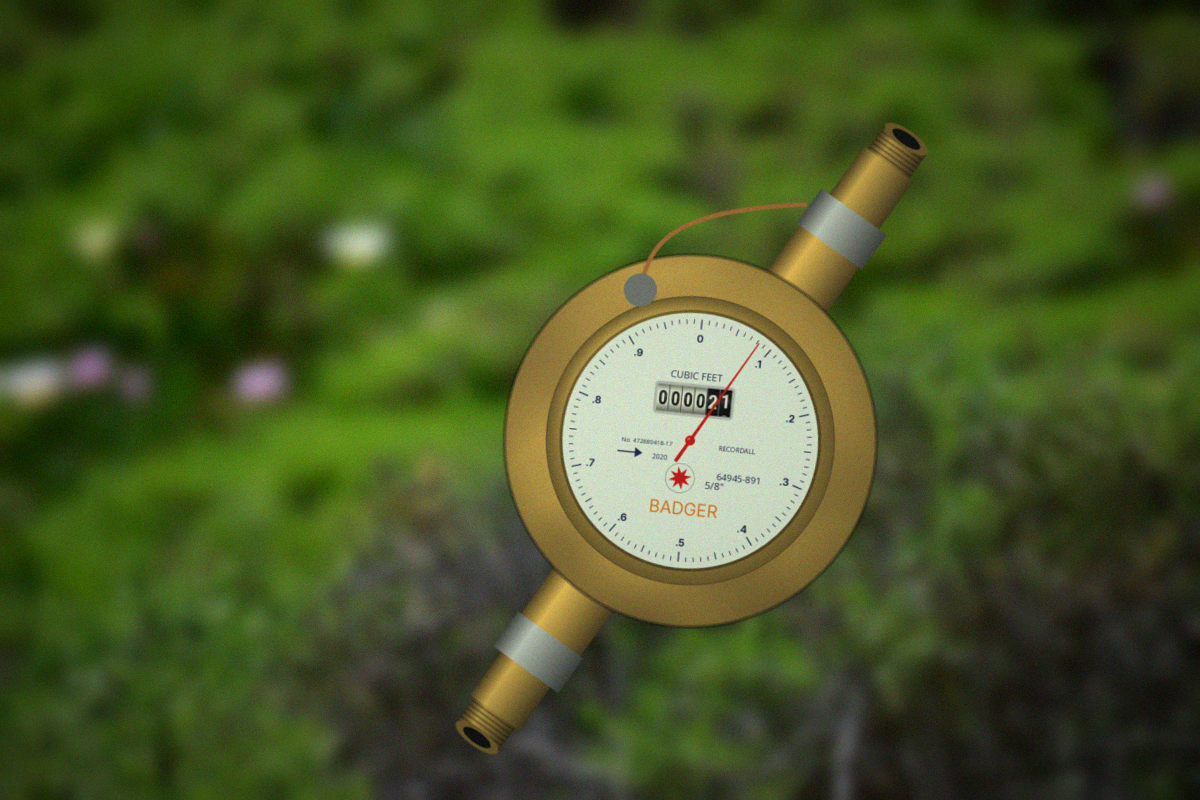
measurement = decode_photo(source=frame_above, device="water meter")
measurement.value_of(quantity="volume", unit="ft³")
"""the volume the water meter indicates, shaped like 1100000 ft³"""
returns 21.08 ft³
